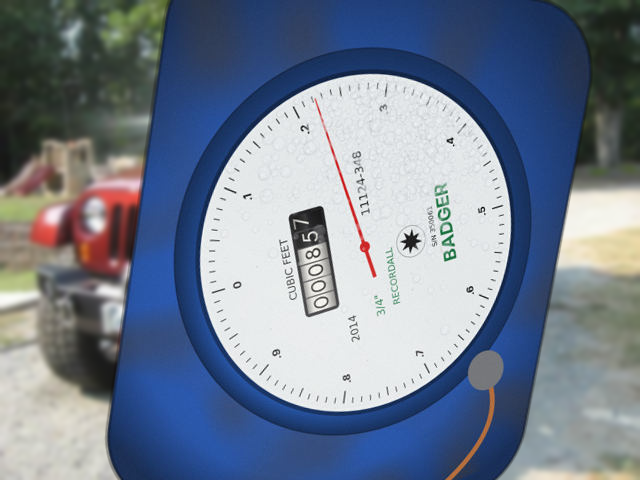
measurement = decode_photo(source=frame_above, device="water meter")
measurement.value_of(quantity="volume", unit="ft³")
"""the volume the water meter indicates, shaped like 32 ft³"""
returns 857.22 ft³
